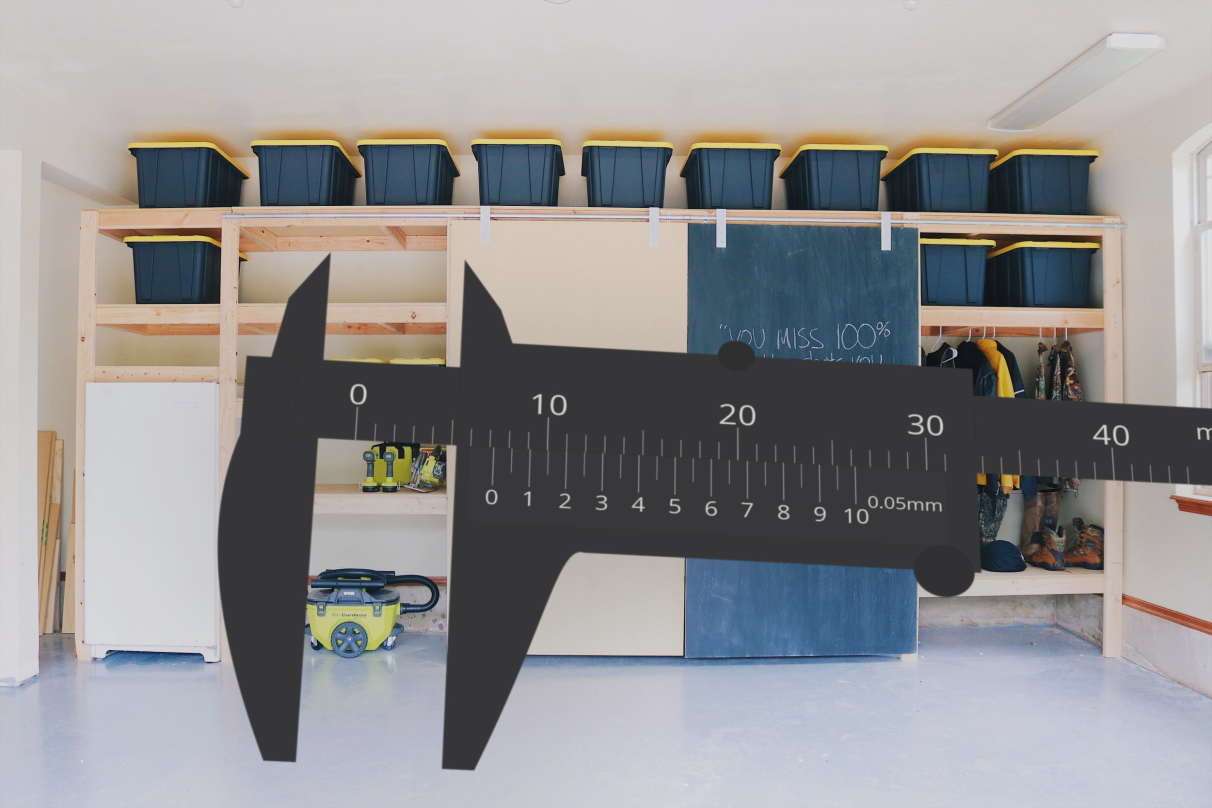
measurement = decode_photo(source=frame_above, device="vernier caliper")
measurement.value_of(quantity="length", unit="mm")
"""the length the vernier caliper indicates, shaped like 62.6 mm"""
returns 7.2 mm
